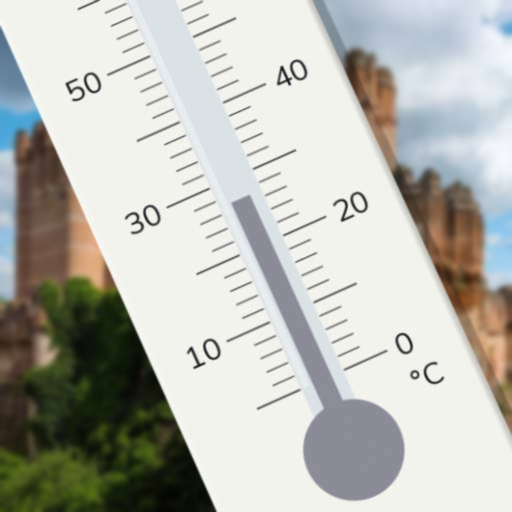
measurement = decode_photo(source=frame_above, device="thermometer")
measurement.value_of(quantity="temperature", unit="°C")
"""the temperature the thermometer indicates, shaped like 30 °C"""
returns 27 °C
